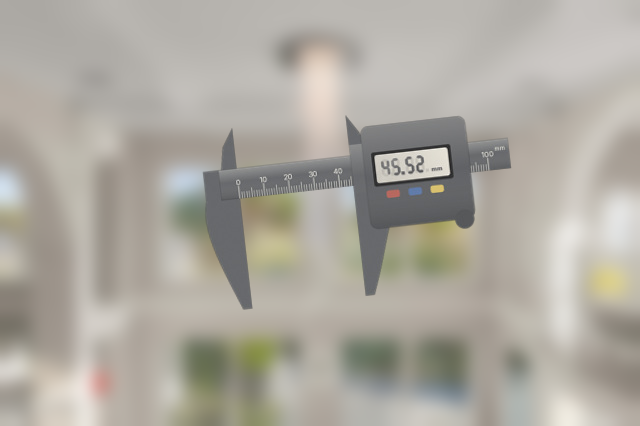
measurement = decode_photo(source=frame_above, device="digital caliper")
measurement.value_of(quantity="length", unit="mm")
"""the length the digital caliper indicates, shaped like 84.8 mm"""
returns 45.52 mm
